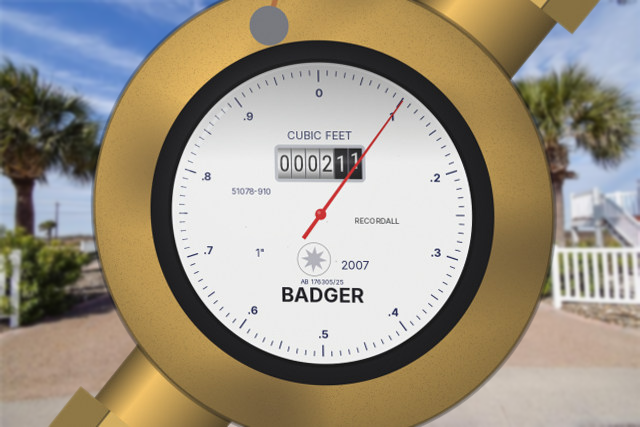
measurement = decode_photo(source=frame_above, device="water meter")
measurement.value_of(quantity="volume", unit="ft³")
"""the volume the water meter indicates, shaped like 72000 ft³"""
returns 211.10 ft³
